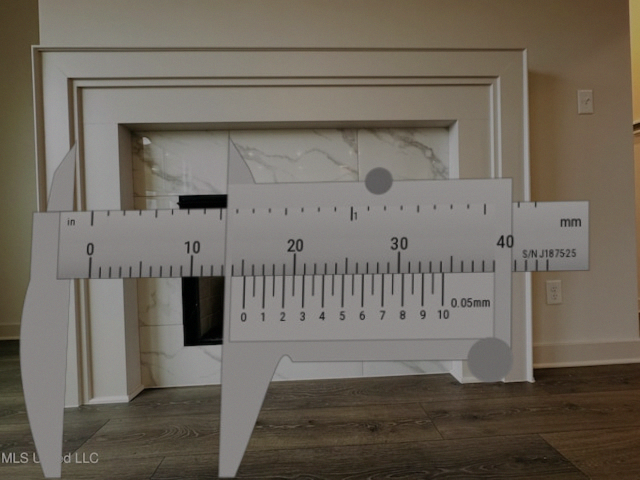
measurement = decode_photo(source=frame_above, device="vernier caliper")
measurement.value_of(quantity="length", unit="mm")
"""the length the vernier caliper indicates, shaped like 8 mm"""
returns 15.2 mm
